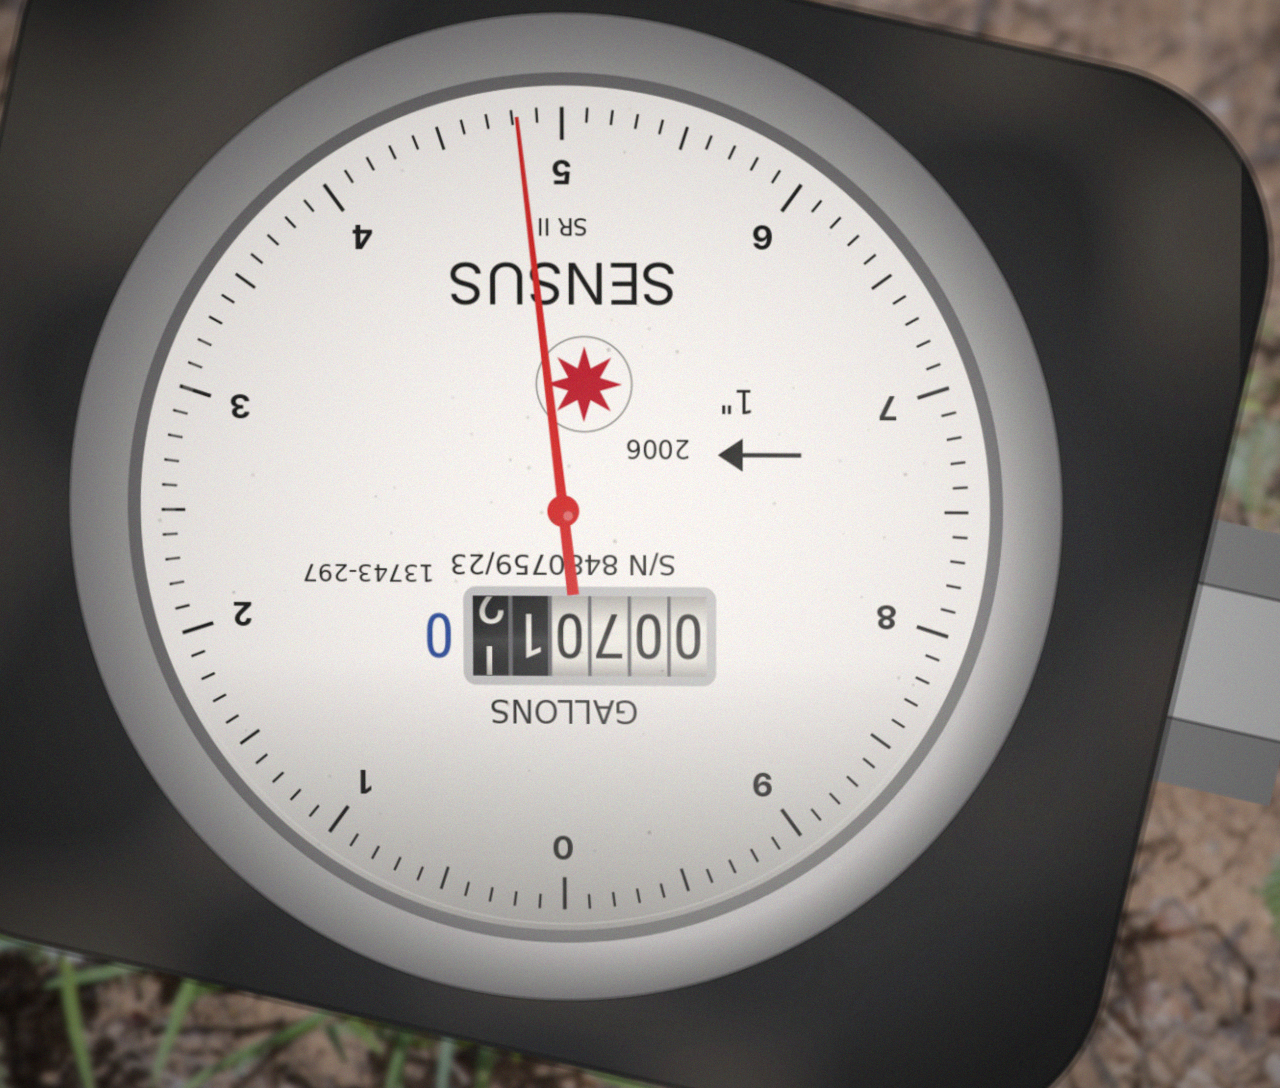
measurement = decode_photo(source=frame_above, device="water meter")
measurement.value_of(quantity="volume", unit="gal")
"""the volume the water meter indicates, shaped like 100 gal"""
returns 70114.8 gal
